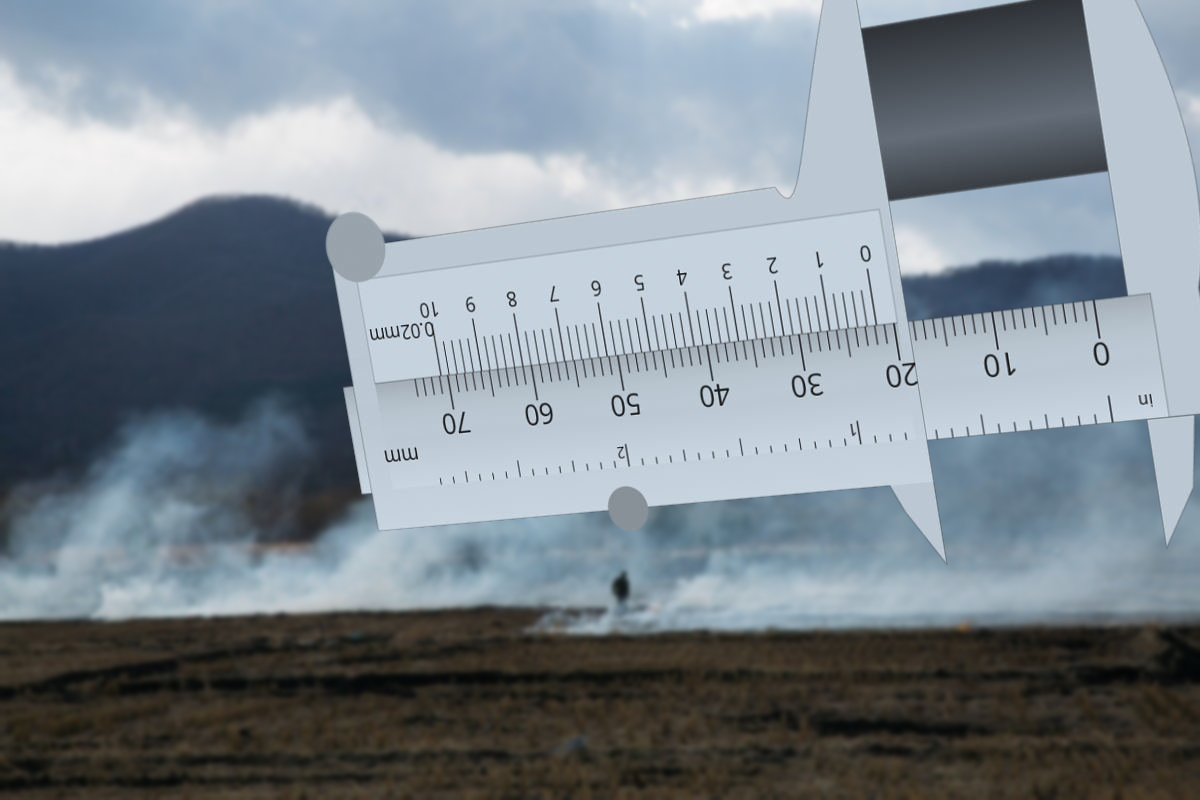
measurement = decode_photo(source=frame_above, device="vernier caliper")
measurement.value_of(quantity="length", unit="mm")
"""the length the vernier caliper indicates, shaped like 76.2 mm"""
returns 21.8 mm
